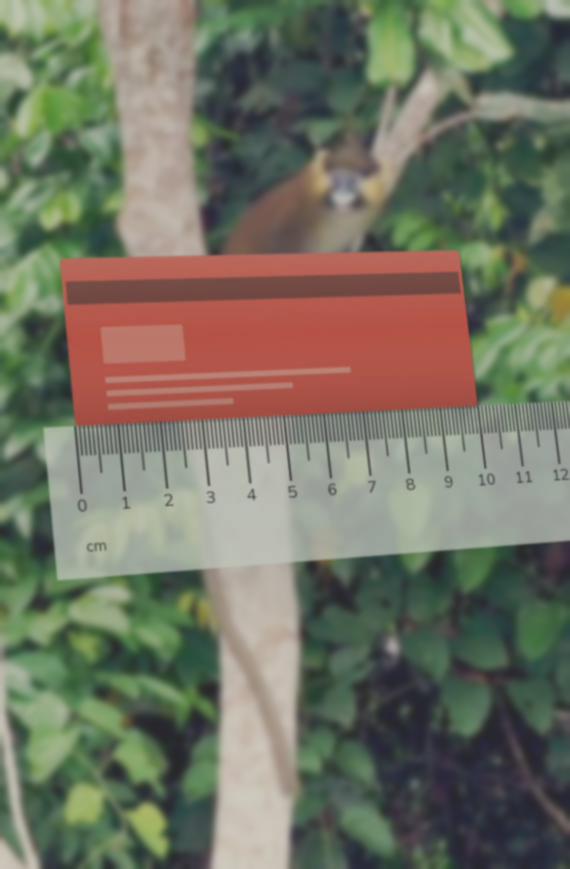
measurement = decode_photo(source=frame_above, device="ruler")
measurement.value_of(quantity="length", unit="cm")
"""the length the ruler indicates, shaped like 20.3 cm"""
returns 10 cm
